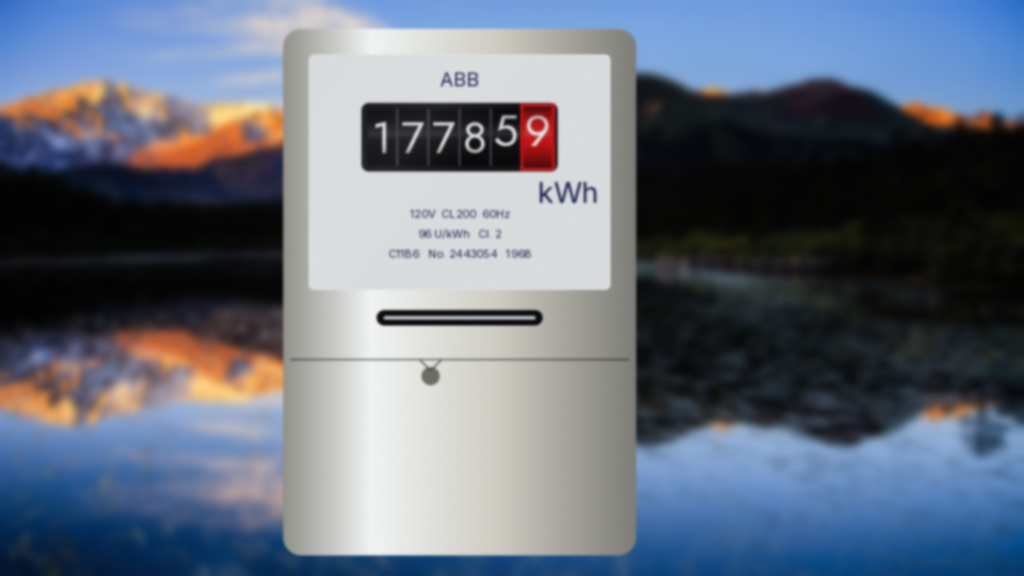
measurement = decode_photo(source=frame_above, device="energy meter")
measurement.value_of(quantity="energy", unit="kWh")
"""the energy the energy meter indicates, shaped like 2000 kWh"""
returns 17785.9 kWh
